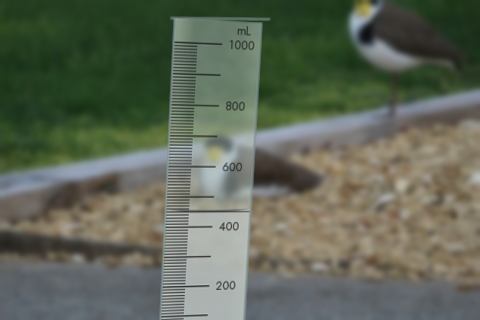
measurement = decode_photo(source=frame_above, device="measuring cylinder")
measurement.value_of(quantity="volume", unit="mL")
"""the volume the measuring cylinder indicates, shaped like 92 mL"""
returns 450 mL
